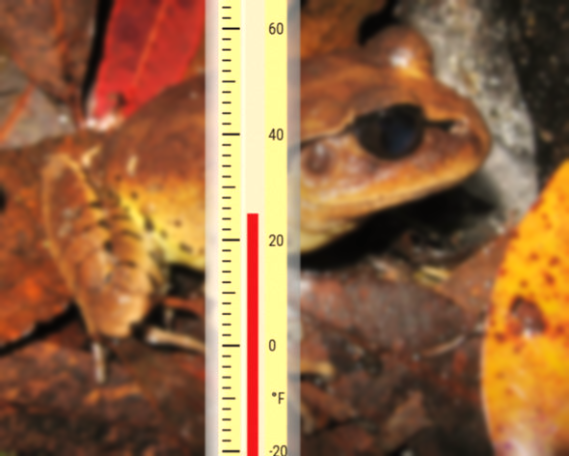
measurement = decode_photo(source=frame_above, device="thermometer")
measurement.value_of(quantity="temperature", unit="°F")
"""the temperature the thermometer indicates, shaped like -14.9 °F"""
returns 25 °F
